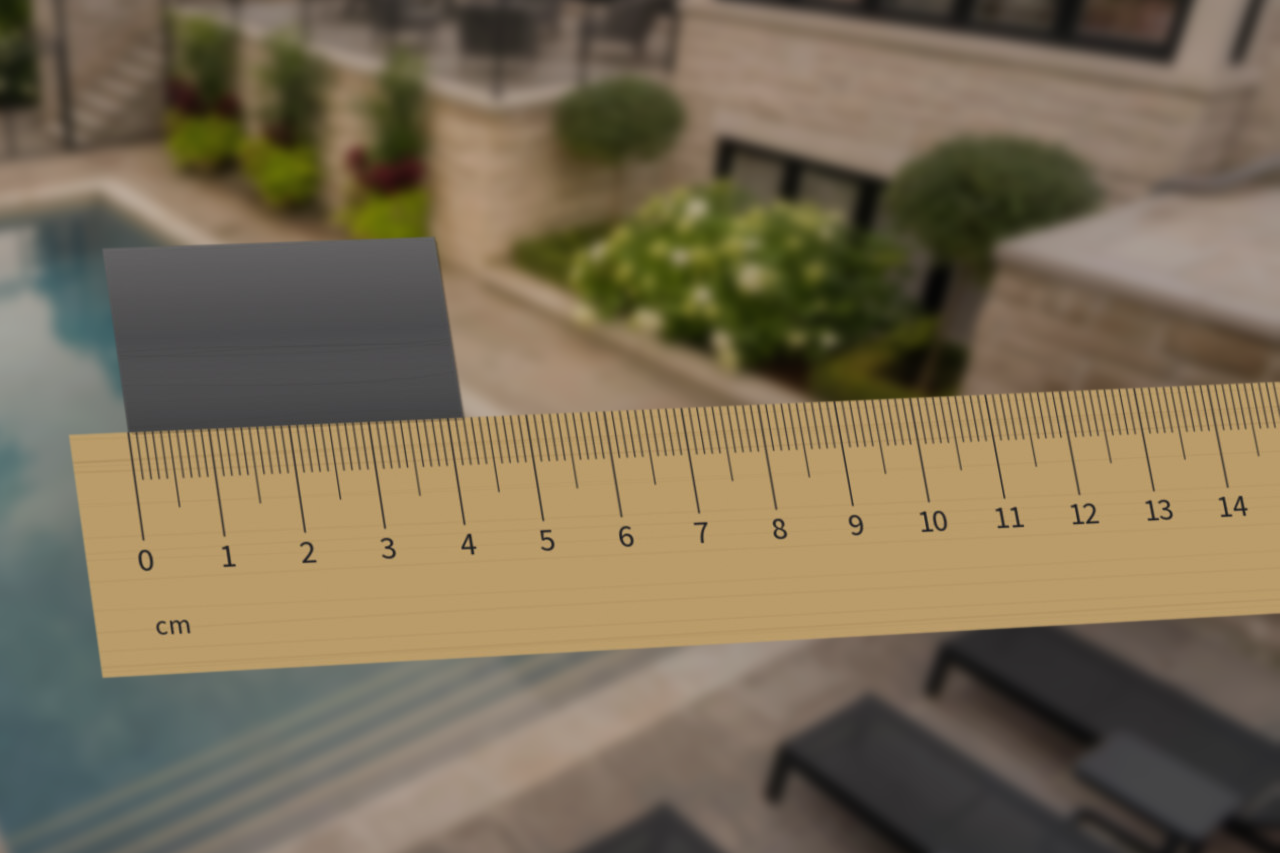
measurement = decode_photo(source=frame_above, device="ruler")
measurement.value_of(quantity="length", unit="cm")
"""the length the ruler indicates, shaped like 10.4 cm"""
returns 4.2 cm
